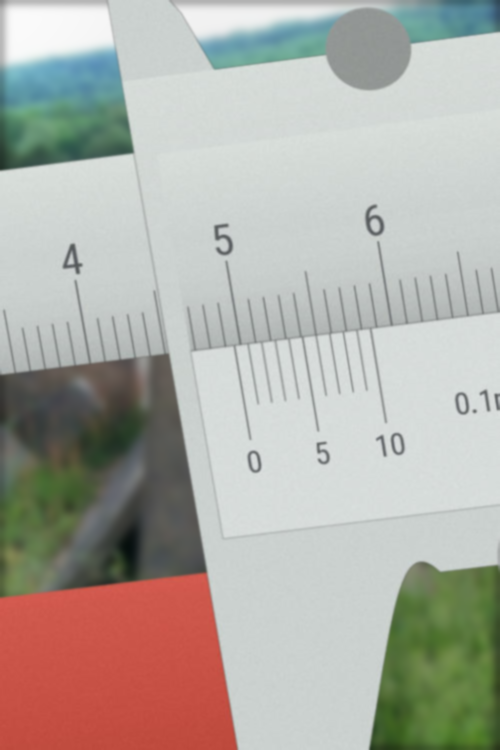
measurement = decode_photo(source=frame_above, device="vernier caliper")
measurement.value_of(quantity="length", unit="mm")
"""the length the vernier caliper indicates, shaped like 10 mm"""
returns 49.6 mm
